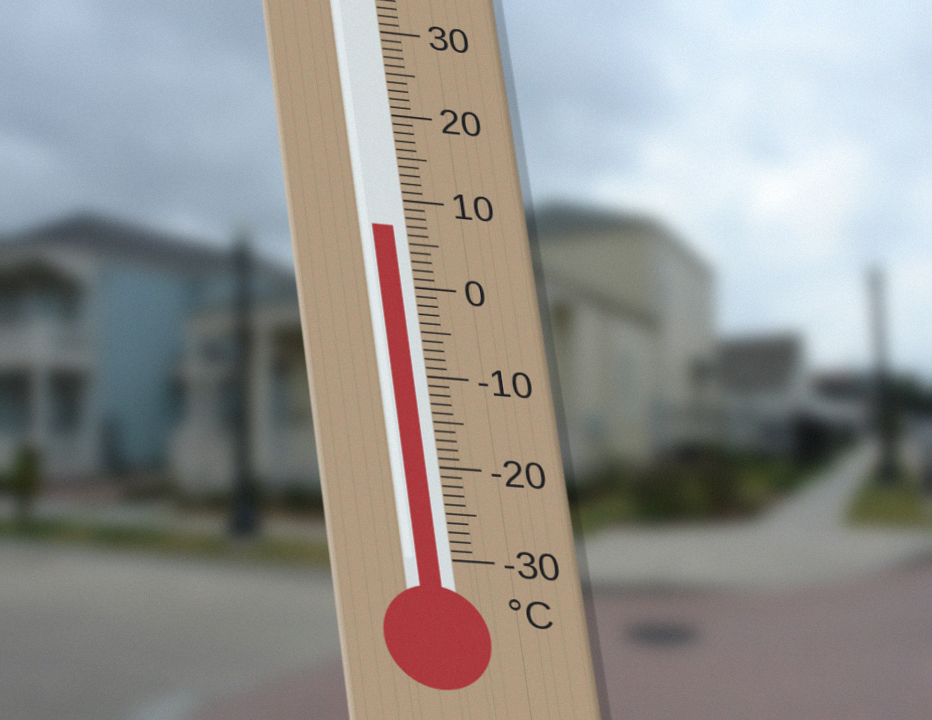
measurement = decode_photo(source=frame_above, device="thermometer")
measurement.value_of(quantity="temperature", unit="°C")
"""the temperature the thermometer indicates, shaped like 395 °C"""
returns 7 °C
